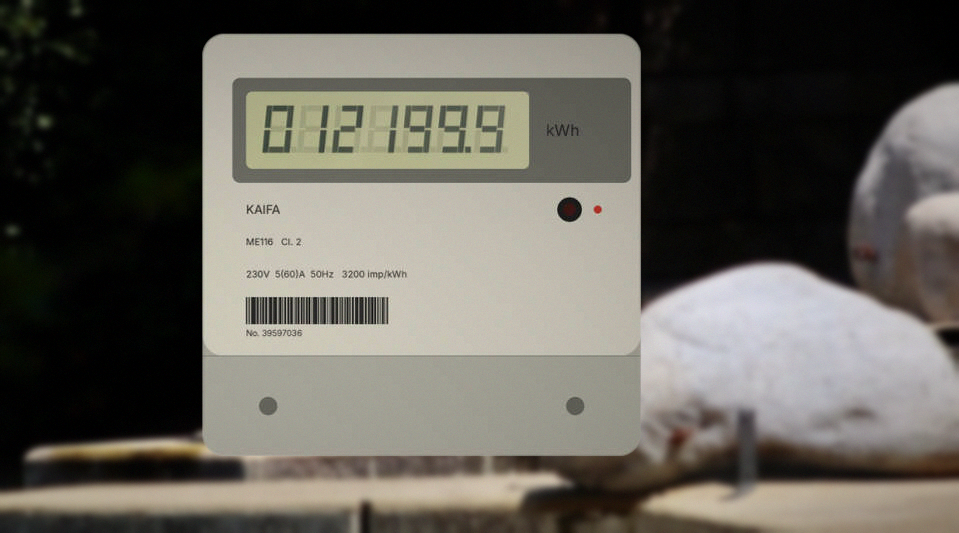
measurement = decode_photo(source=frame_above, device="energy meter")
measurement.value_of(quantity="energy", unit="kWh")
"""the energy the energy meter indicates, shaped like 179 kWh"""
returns 12199.9 kWh
